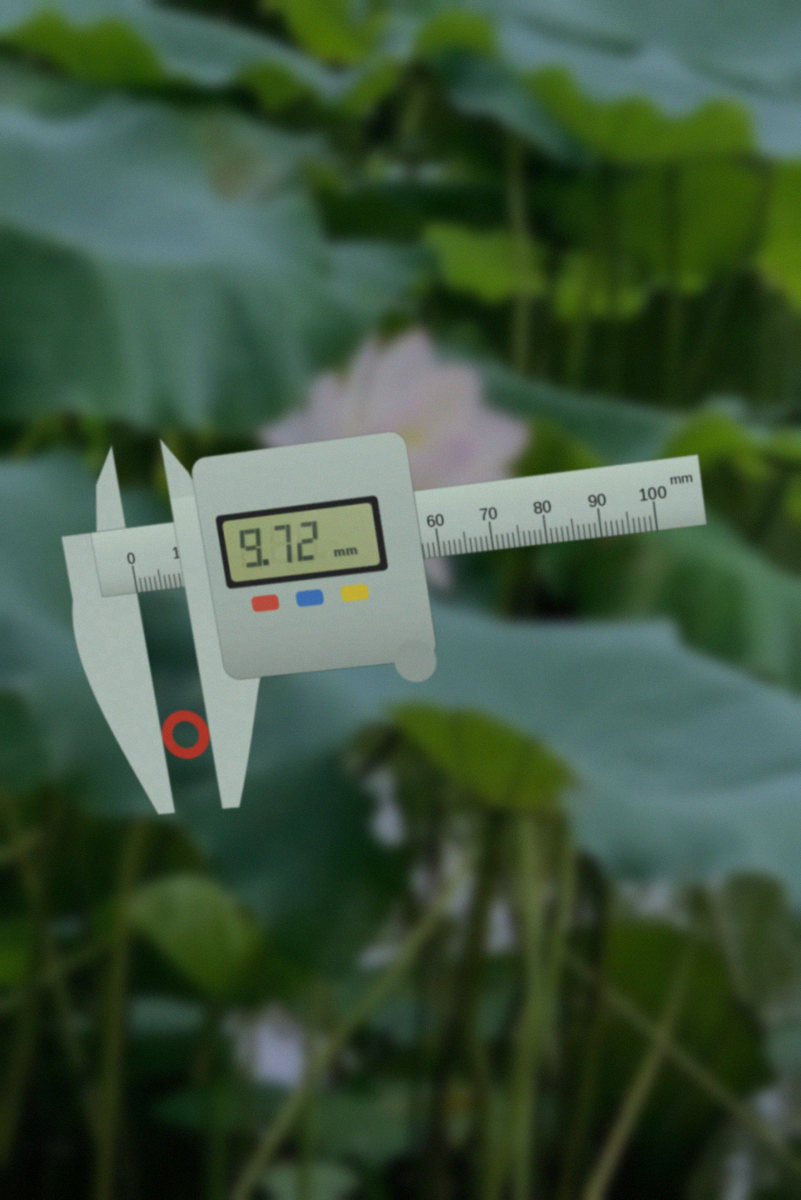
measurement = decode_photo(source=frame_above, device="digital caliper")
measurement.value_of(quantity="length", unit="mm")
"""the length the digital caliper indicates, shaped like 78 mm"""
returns 9.72 mm
